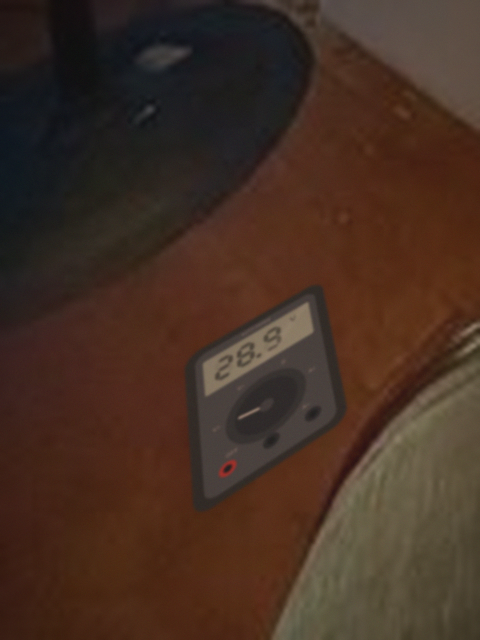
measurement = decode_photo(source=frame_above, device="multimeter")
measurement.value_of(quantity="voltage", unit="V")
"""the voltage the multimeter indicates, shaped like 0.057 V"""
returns 28.9 V
